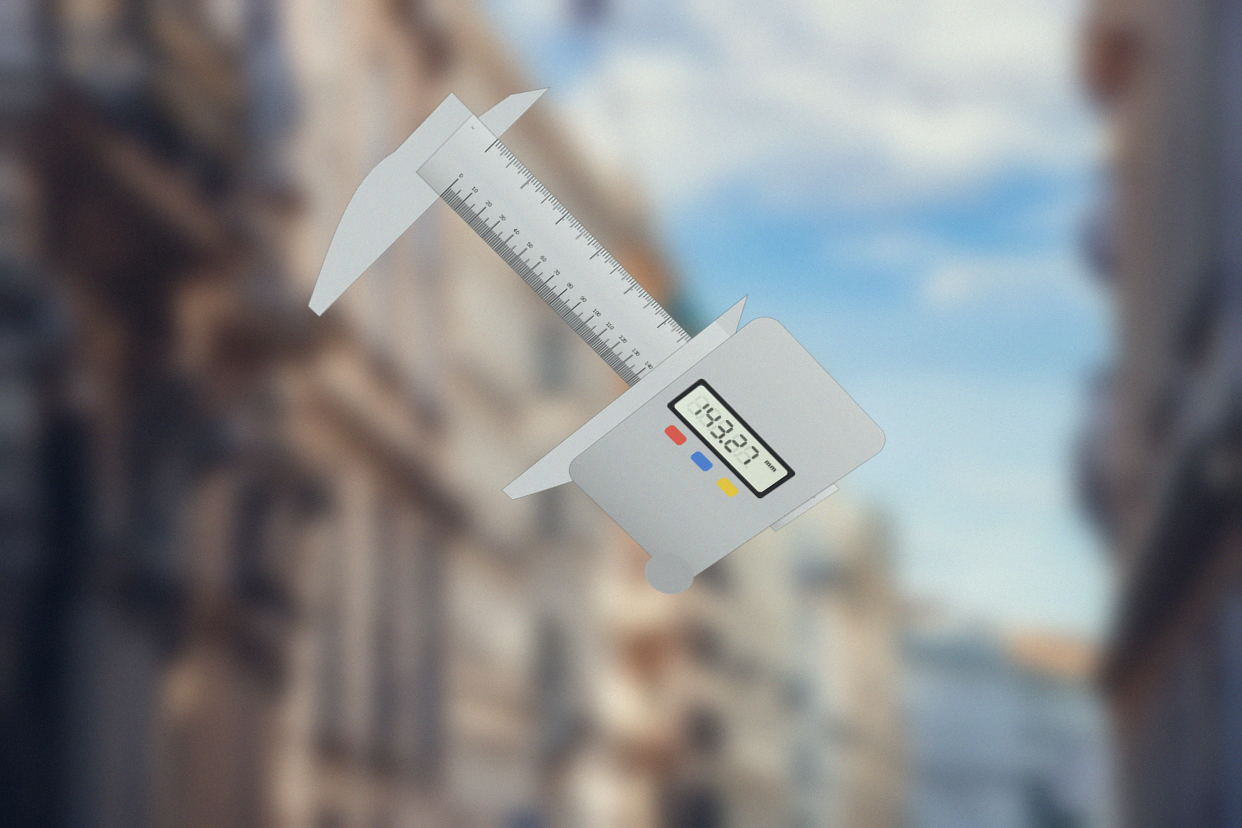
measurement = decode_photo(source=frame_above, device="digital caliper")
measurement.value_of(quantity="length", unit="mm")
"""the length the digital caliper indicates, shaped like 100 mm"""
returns 143.27 mm
